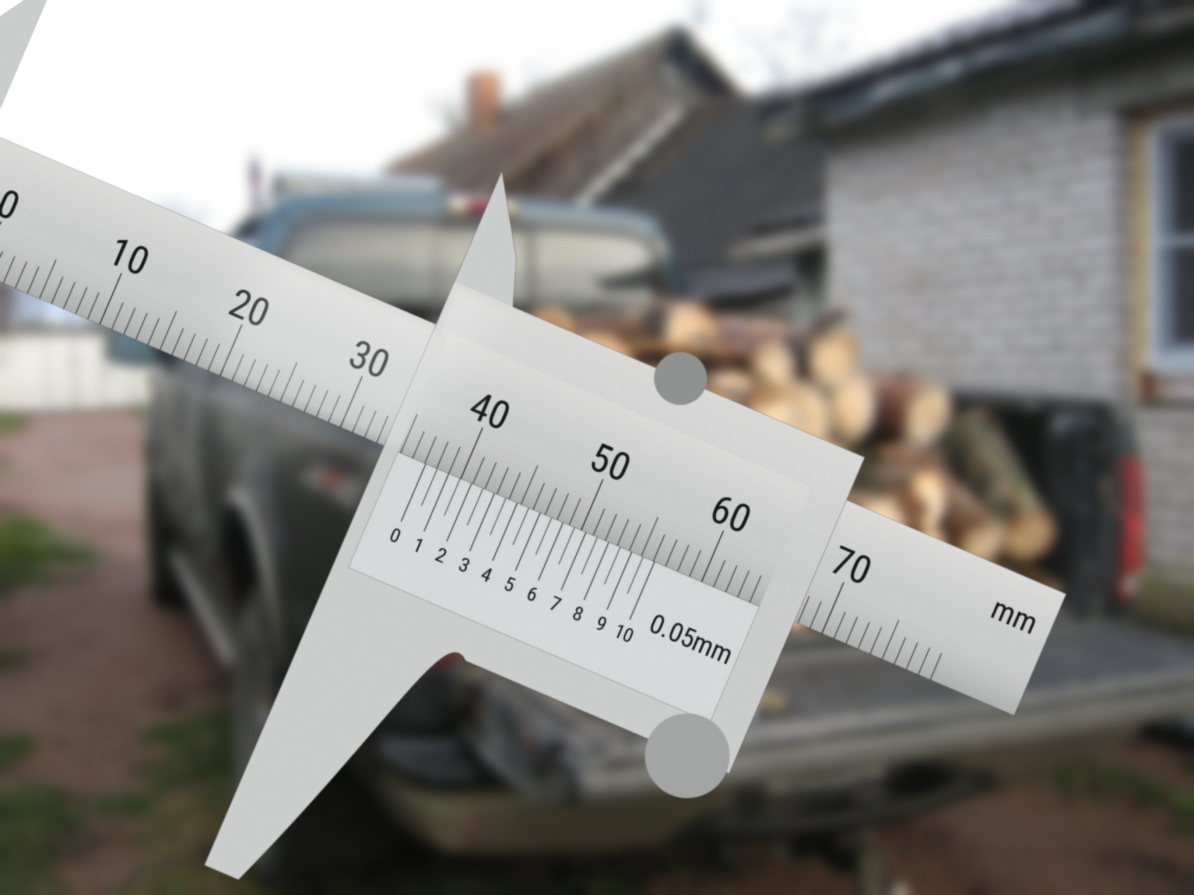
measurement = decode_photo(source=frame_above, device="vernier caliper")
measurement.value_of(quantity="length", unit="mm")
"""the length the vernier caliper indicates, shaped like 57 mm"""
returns 37.1 mm
